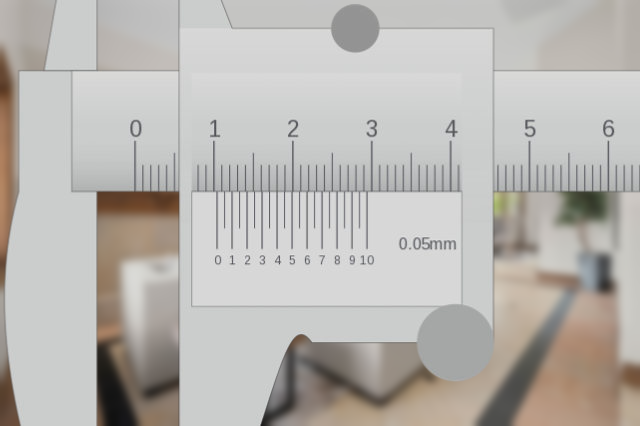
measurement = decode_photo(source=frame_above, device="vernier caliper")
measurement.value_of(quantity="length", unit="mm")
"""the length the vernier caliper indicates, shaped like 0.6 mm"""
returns 10.4 mm
